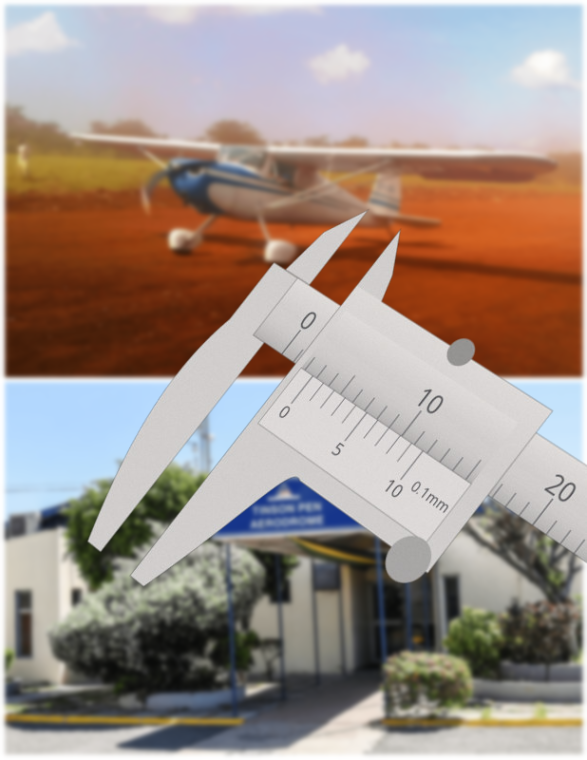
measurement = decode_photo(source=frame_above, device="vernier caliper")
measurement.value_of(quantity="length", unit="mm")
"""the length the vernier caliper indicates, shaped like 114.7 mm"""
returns 2.7 mm
